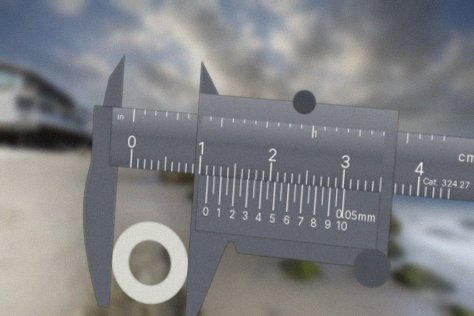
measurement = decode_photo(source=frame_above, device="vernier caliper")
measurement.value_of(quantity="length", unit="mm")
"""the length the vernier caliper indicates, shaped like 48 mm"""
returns 11.2 mm
